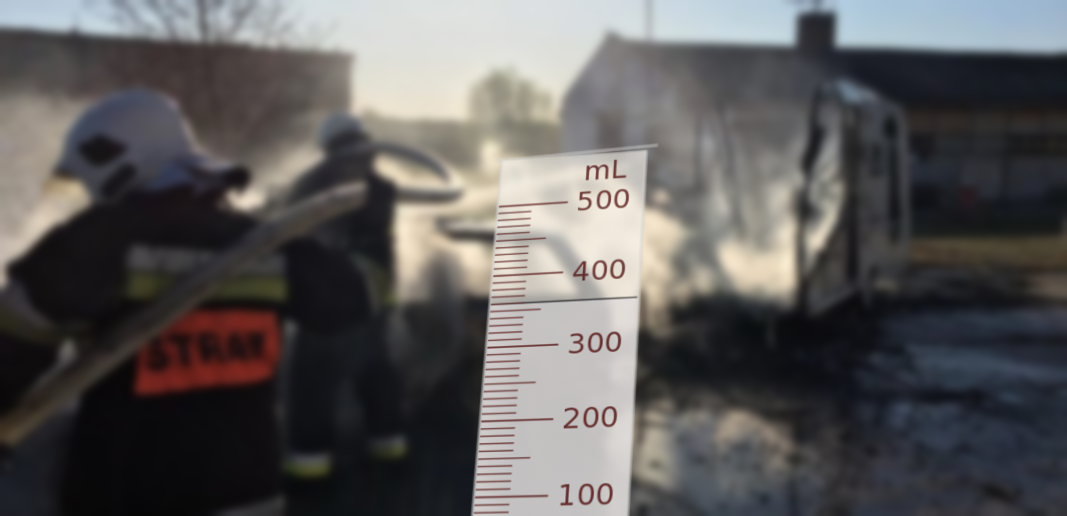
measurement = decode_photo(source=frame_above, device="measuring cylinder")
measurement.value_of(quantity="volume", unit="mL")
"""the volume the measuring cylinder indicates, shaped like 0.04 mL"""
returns 360 mL
